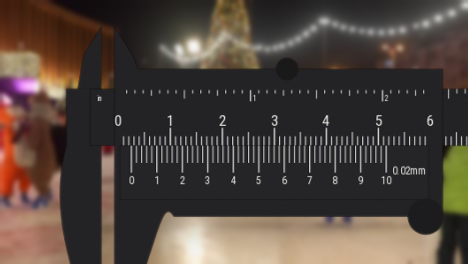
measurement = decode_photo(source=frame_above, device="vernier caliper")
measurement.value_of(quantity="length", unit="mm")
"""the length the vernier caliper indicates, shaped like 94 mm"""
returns 2.5 mm
